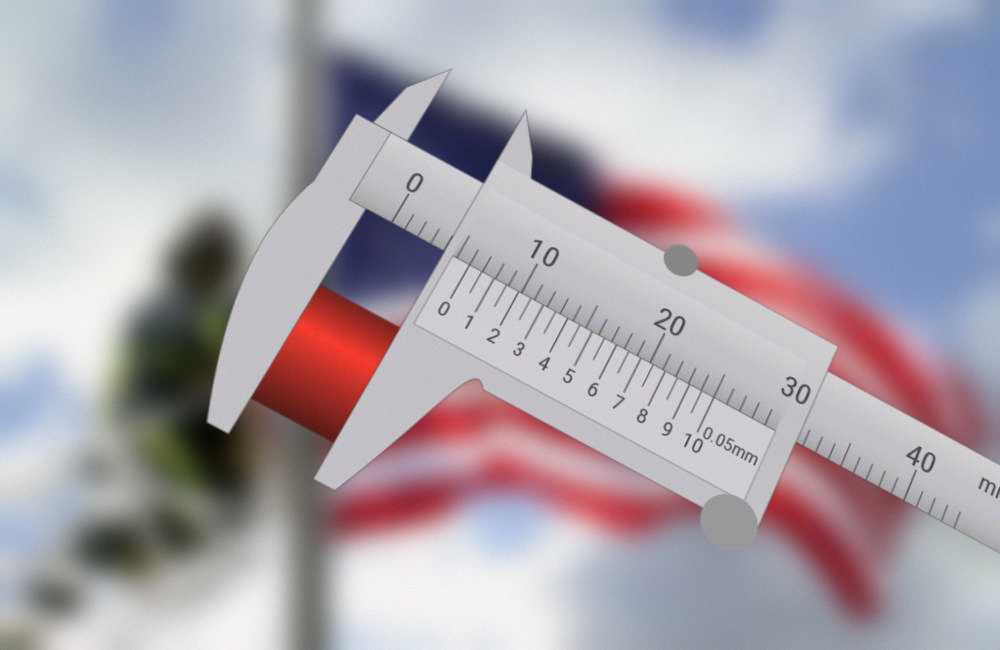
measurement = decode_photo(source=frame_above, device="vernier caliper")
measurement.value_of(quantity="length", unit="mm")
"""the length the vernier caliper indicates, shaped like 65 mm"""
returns 6.0 mm
